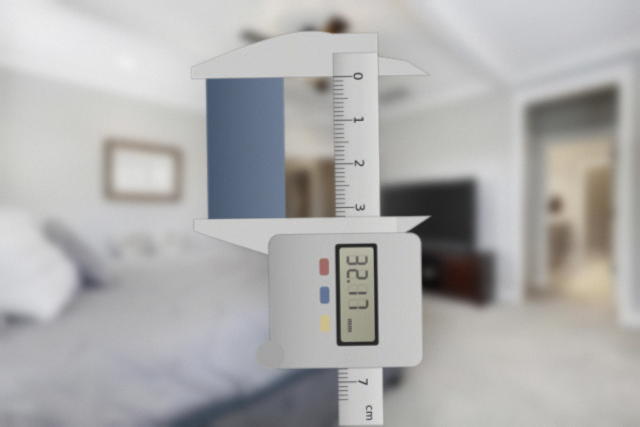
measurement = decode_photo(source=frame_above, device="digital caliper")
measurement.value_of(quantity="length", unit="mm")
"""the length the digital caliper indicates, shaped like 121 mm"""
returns 32.17 mm
